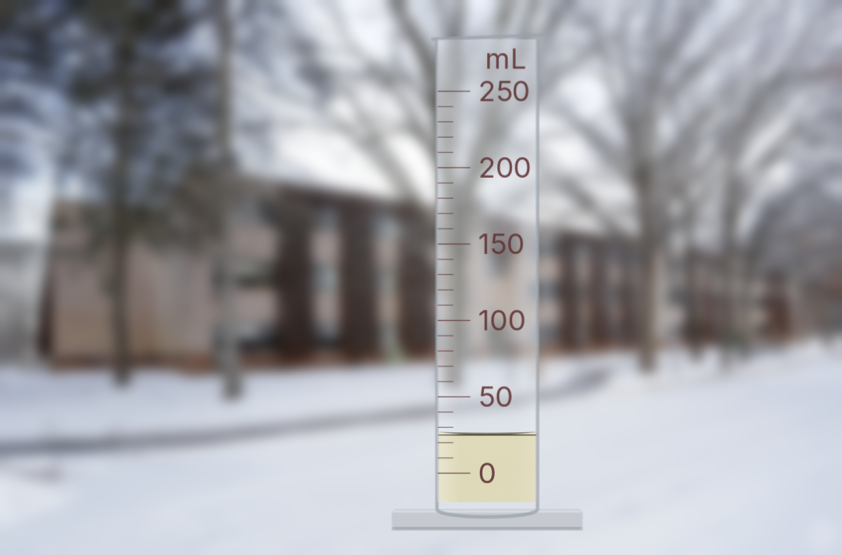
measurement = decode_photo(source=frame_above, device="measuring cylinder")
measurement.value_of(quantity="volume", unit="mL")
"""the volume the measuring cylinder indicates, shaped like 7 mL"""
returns 25 mL
